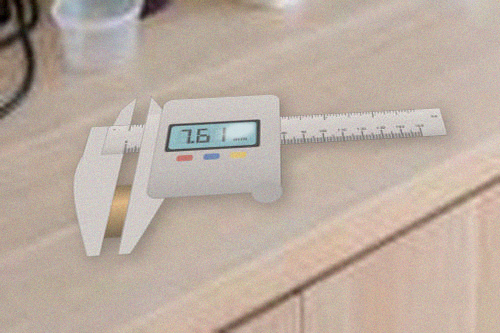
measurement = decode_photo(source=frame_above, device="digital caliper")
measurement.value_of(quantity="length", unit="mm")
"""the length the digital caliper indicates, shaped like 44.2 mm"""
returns 7.61 mm
